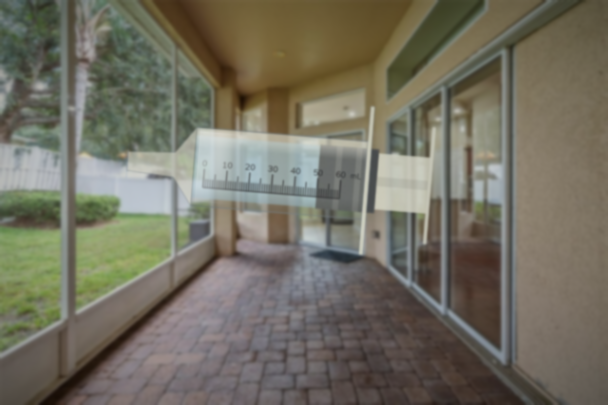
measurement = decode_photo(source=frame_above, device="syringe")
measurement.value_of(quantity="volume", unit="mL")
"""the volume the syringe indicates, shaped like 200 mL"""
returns 50 mL
